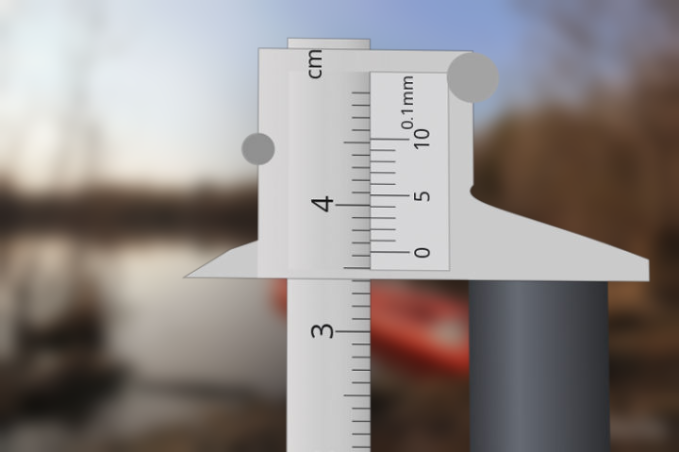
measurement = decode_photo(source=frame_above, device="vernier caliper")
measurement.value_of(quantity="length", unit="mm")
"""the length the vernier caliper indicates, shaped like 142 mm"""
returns 36.3 mm
